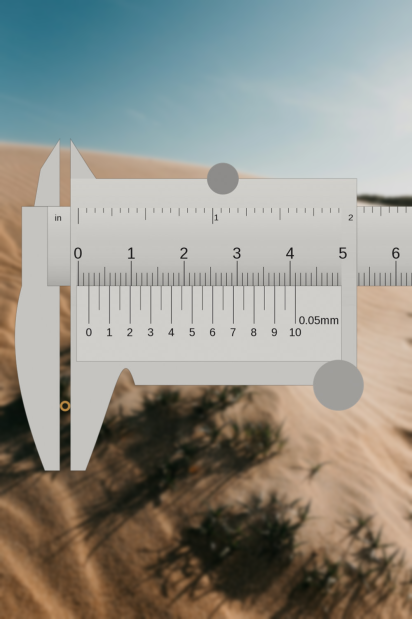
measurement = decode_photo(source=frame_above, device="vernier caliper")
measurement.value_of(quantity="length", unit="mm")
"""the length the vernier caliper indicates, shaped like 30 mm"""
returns 2.0 mm
